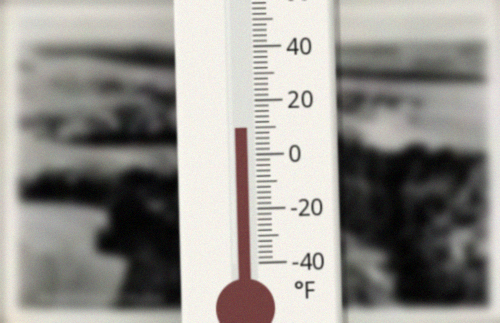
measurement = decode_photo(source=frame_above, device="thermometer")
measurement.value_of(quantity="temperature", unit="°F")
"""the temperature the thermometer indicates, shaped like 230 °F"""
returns 10 °F
